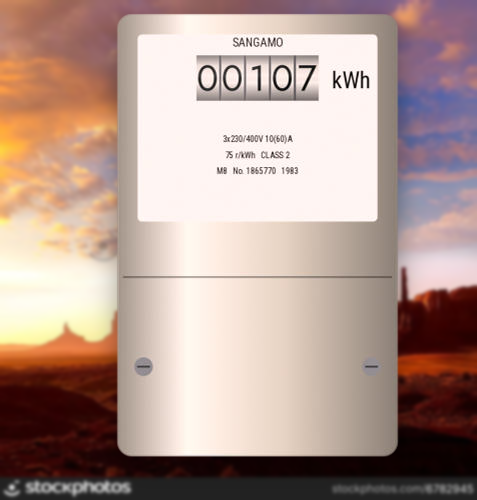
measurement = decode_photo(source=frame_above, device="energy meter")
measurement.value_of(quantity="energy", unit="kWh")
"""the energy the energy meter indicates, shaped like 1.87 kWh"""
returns 107 kWh
